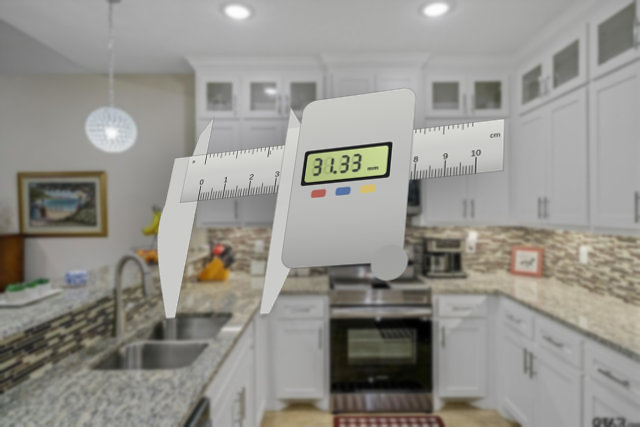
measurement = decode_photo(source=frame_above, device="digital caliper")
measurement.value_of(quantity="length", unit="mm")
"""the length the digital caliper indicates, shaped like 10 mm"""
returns 31.33 mm
